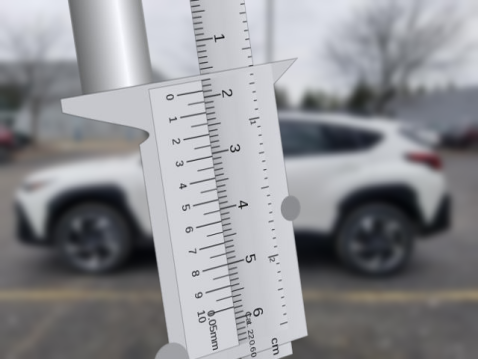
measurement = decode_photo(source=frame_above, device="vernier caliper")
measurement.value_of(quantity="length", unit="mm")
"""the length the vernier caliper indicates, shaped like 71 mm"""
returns 18.8 mm
